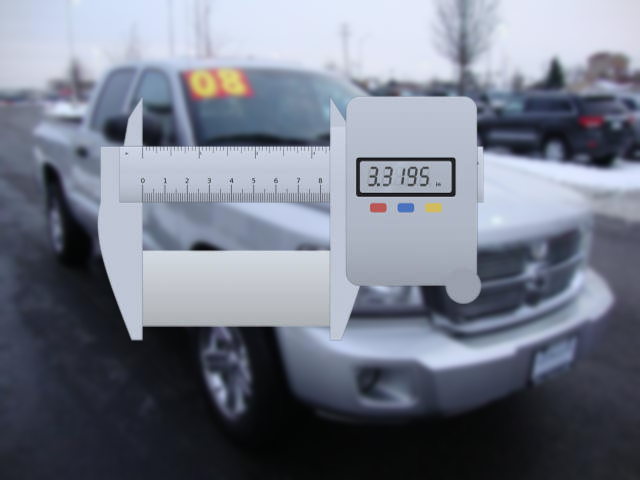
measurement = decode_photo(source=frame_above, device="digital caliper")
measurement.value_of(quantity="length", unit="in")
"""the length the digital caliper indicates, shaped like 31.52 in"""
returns 3.3195 in
